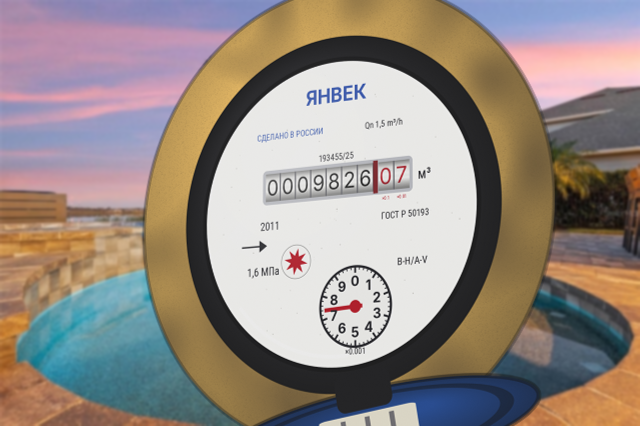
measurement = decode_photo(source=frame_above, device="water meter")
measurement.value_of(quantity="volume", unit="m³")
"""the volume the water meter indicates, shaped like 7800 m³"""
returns 9826.077 m³
